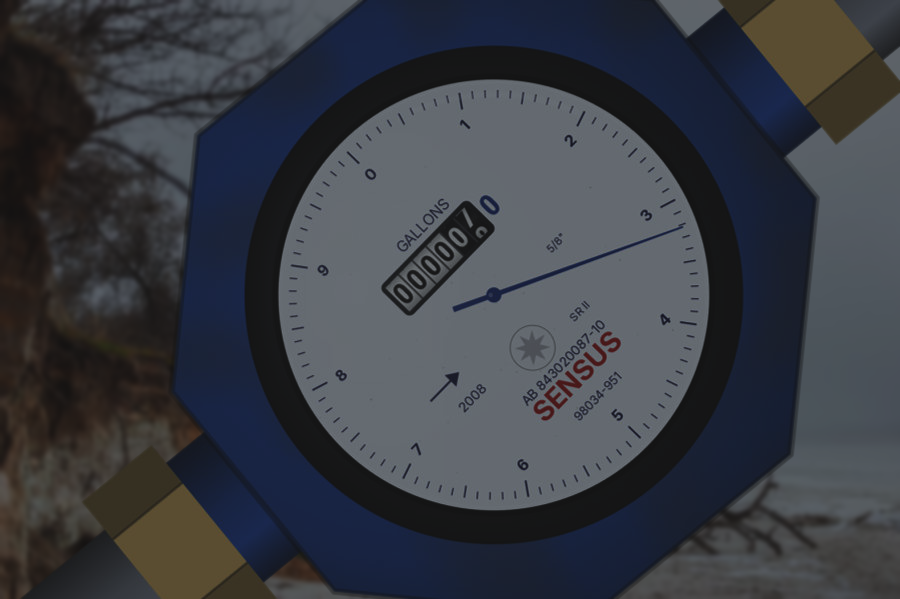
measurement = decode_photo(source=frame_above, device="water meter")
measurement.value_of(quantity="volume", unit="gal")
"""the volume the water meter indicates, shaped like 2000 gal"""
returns 73.2 gal
